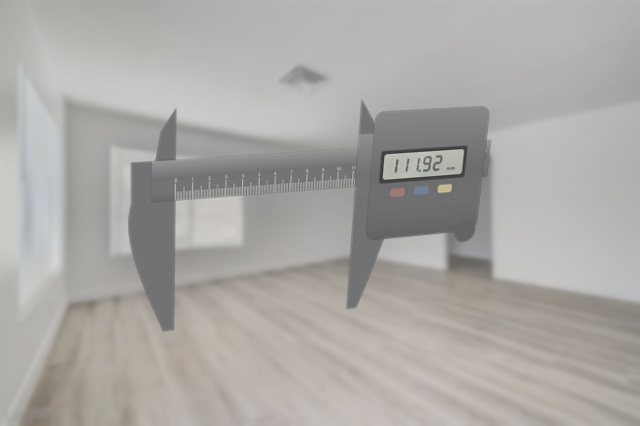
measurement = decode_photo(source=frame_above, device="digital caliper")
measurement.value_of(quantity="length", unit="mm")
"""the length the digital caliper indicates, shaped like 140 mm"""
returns 111.92 mm
